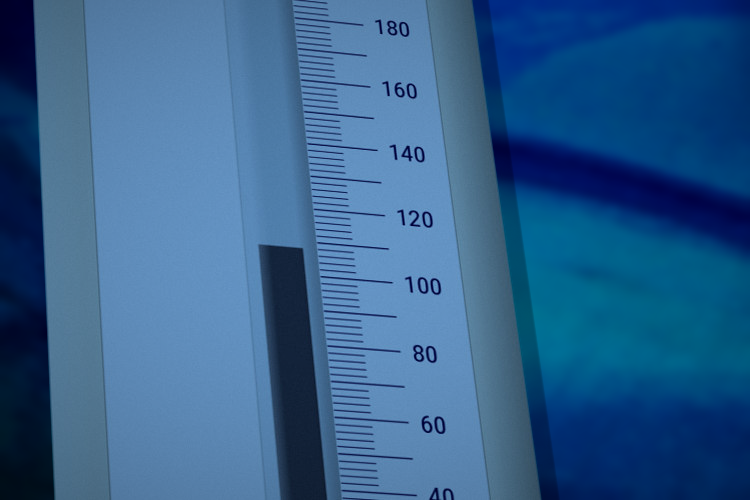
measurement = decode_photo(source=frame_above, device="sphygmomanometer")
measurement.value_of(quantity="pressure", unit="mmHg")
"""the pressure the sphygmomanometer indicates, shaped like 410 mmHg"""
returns 108 mmHg
